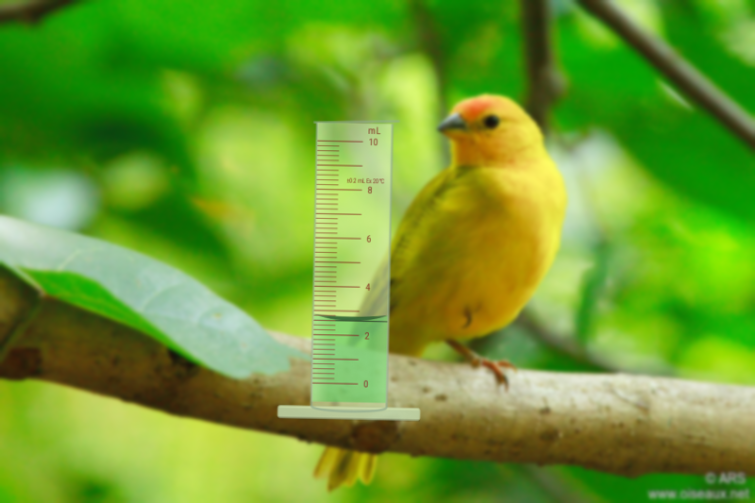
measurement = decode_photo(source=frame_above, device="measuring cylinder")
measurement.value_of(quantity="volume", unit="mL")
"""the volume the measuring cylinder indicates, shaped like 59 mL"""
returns 2.6 mL
